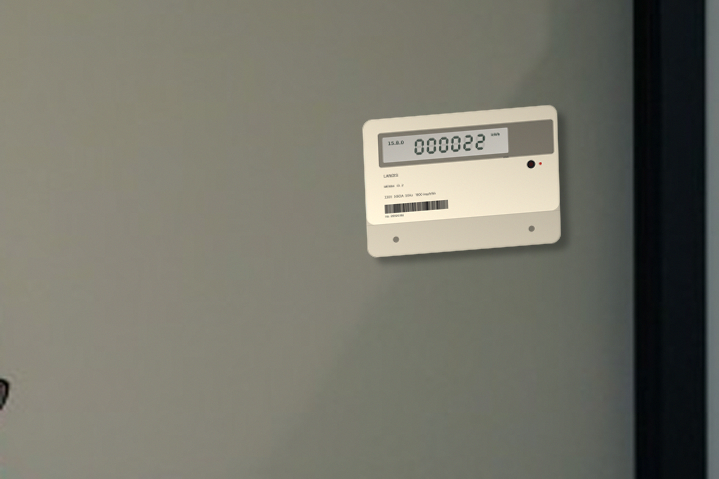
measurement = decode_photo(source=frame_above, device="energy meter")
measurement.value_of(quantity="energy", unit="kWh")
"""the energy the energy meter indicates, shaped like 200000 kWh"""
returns 22 kWh
